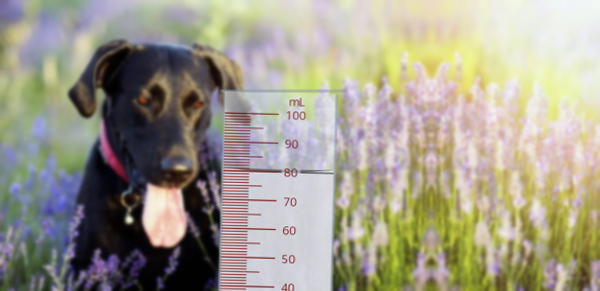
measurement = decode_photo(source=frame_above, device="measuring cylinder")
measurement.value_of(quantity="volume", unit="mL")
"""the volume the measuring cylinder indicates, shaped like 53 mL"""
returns 80 mL
